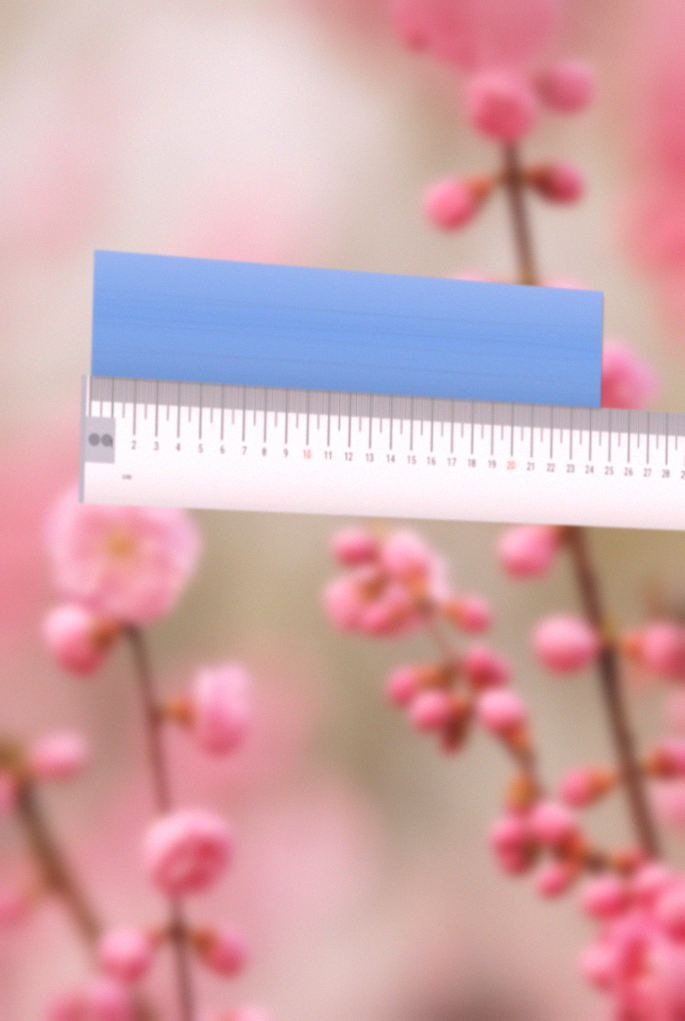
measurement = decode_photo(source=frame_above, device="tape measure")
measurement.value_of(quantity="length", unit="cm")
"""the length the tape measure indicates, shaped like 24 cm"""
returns 24.5 cm
